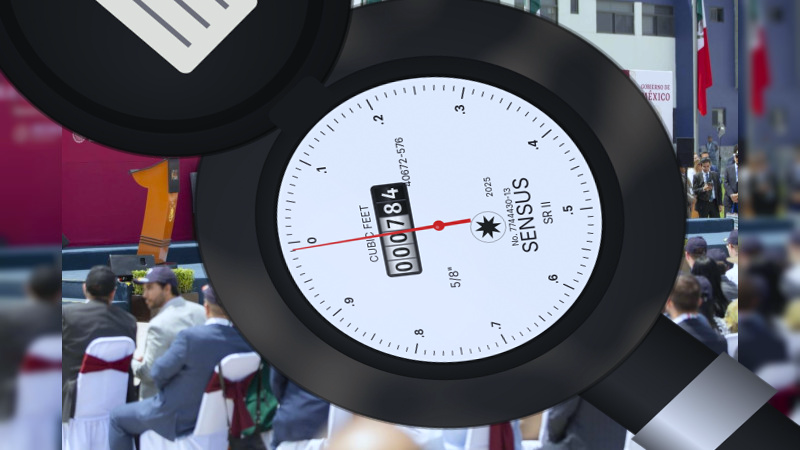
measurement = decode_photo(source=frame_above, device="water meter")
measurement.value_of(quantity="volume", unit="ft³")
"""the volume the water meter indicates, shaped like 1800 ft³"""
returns 783.99 ft³
